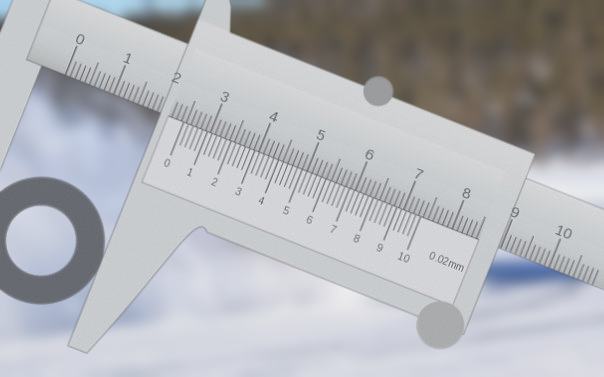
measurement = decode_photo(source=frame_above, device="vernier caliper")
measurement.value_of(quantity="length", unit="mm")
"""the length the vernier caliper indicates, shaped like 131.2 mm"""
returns 24.5 mm
